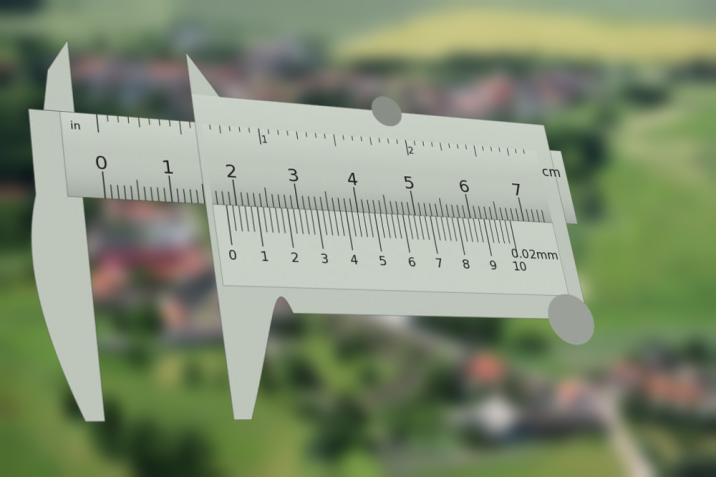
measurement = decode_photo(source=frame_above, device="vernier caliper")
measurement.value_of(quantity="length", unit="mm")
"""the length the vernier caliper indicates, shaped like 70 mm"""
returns 18.4 mm
